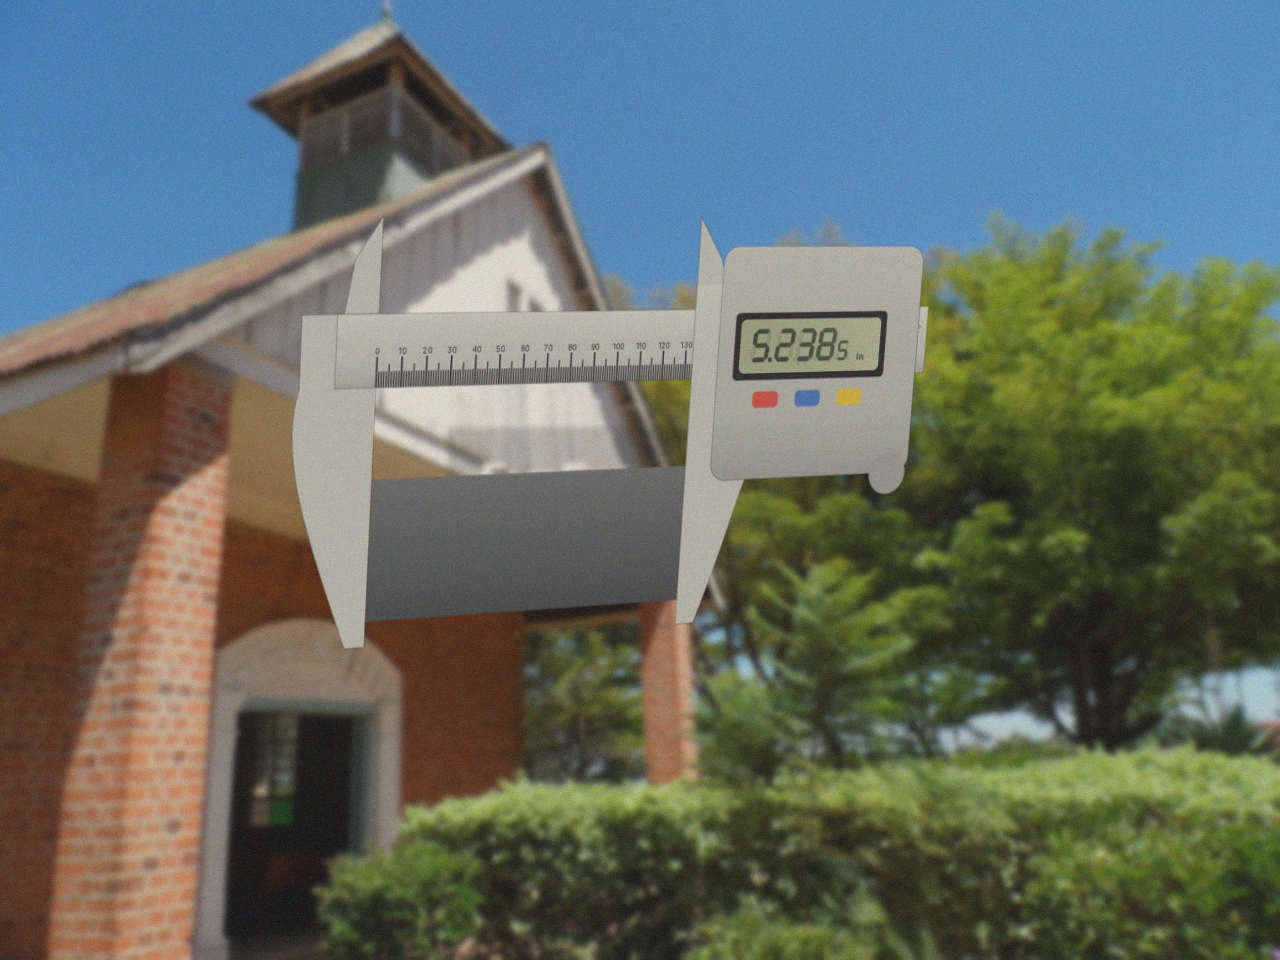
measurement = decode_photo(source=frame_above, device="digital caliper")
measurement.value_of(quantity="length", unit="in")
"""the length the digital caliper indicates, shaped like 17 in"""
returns 5.2385 in
